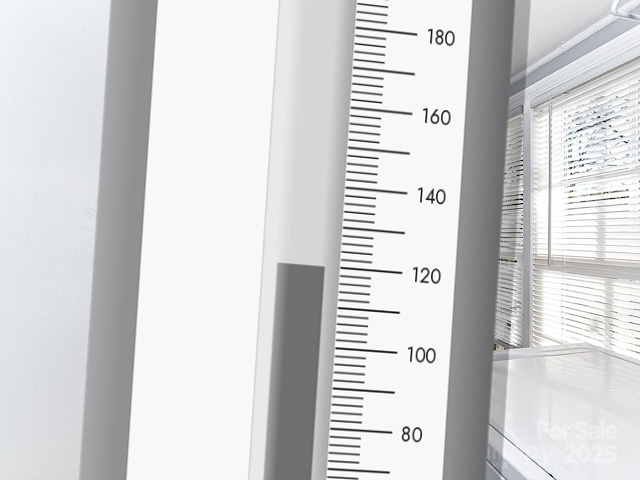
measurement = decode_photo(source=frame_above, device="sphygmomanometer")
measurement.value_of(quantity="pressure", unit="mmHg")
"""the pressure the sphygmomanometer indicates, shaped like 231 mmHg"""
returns 120 mmHg
